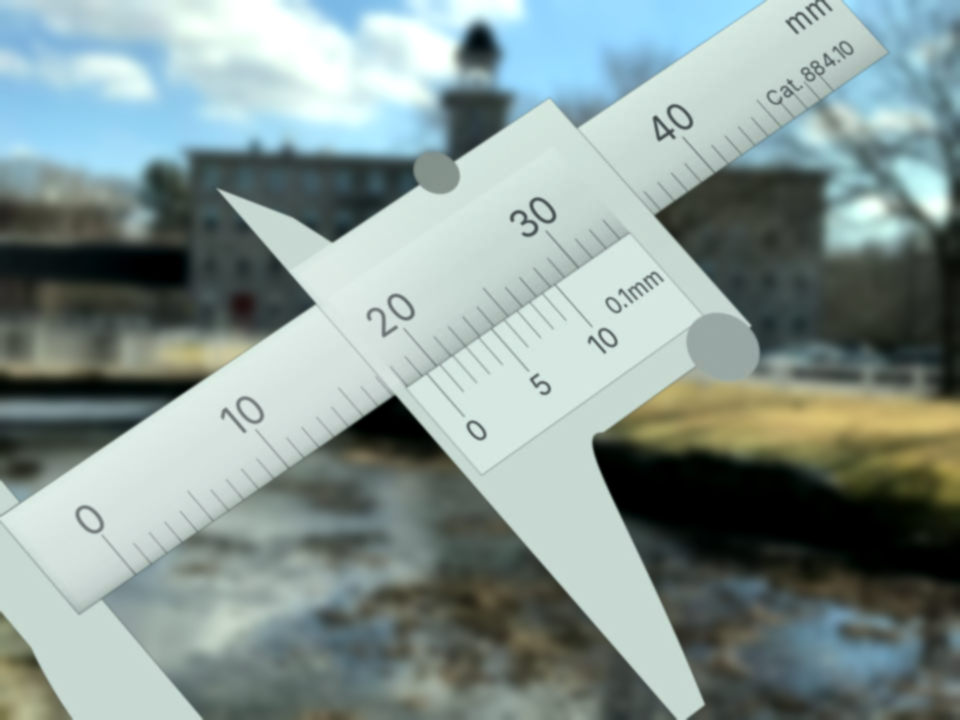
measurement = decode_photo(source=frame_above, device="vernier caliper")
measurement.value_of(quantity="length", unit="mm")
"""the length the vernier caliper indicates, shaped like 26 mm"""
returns 19.3 mm
